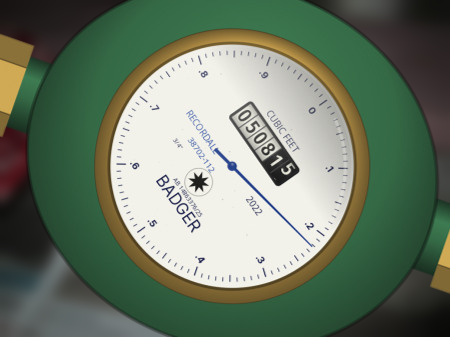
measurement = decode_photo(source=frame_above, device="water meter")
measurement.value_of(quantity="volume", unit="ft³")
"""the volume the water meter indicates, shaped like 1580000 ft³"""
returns 50815.22 ft³
